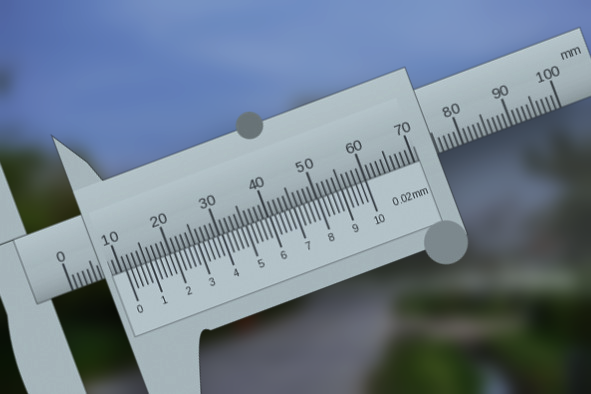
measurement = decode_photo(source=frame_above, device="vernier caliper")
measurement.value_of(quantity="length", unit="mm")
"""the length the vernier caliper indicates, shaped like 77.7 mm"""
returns 11.0 mm
